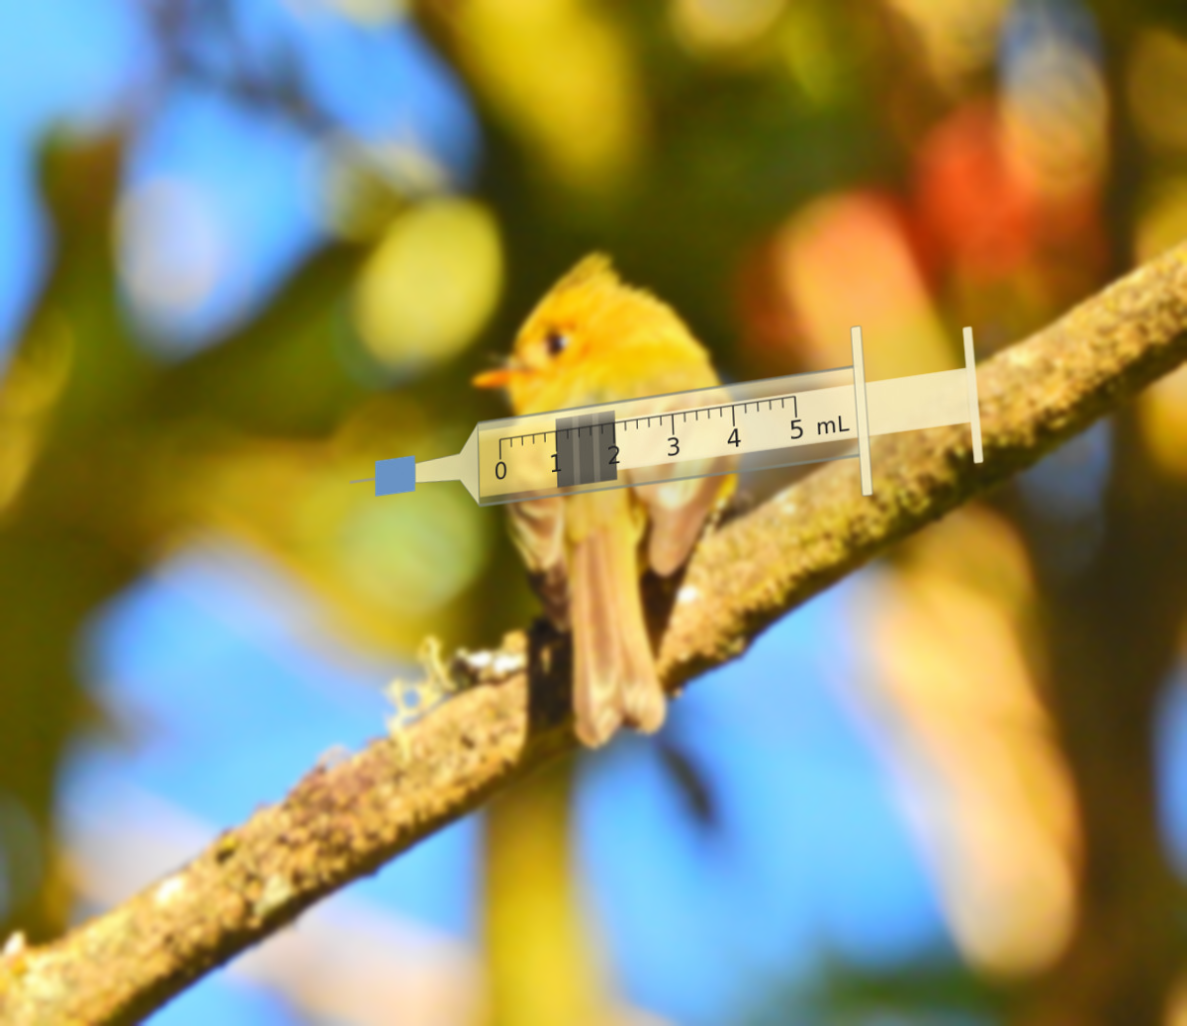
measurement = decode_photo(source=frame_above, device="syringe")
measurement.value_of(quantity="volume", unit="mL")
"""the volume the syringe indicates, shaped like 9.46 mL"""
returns 1 mL
